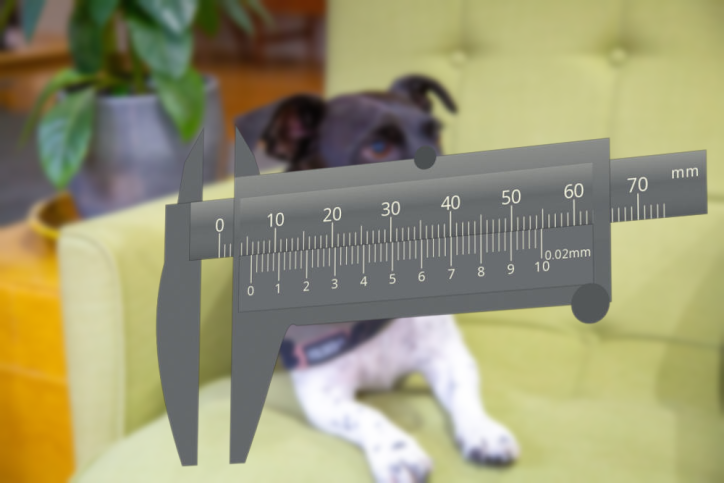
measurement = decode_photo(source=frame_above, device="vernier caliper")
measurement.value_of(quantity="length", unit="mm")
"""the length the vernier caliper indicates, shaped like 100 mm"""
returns 5.8 mm
